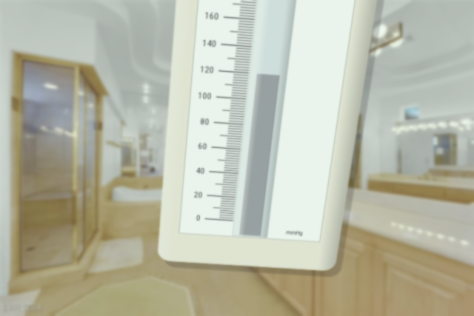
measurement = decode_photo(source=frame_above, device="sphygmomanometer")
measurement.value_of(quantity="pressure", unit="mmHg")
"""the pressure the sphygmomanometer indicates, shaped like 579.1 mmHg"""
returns 120 mmHg
